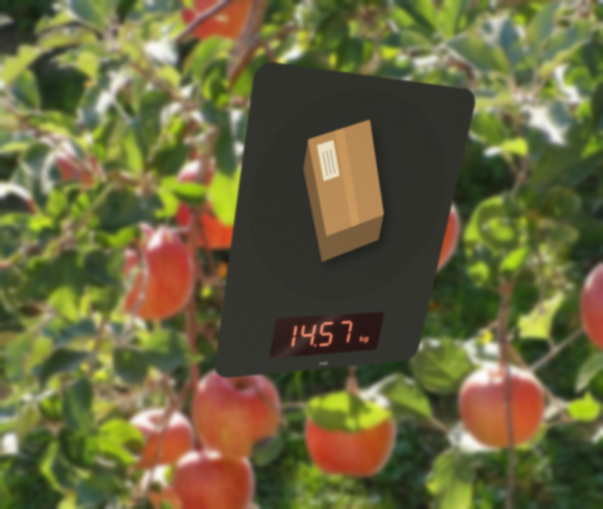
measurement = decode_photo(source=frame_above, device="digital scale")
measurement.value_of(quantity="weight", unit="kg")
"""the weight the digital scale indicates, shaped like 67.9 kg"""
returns 14.57 kg
